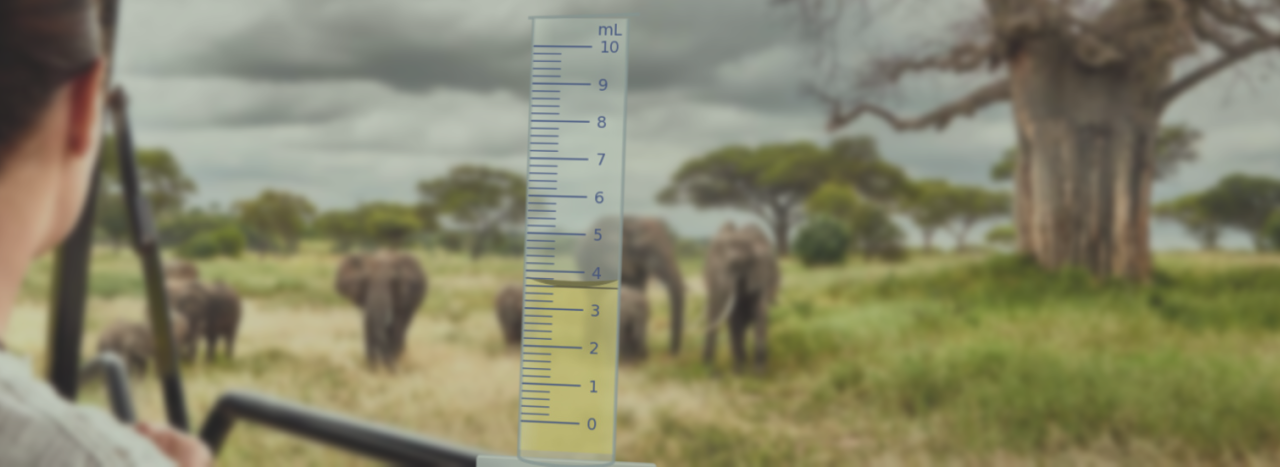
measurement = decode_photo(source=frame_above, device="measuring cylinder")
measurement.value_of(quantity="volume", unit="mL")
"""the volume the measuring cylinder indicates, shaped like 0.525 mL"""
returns 3.6 mL
